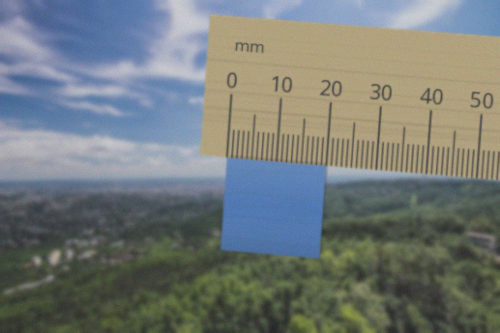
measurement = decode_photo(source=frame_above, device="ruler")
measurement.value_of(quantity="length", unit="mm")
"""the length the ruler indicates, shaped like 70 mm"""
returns 20 mm
